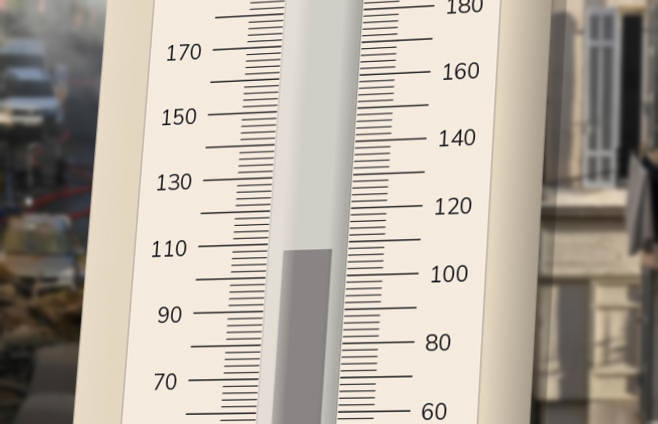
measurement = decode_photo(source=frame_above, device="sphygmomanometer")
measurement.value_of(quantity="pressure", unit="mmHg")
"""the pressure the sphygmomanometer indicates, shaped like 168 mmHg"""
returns 108 mmHg
